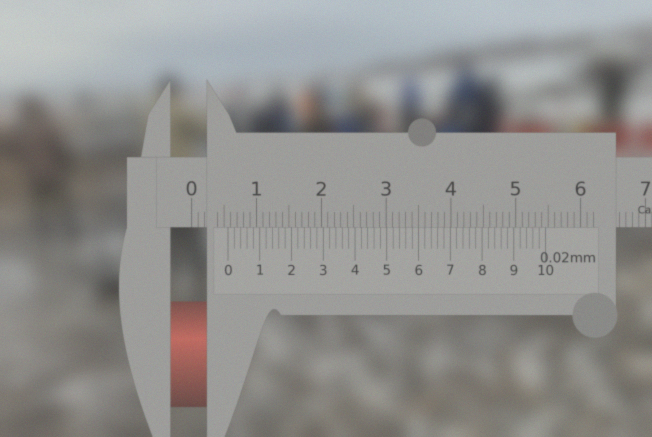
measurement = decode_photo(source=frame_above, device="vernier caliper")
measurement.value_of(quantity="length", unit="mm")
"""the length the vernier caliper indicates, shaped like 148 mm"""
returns 5.6 mm
